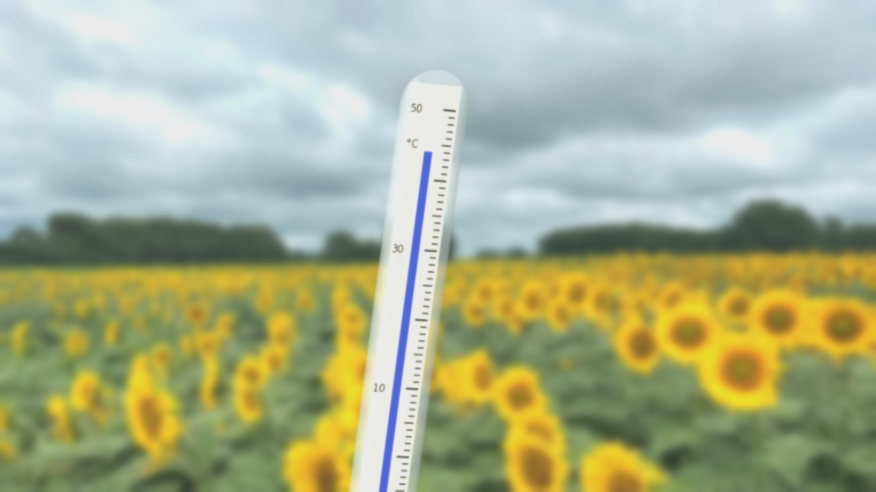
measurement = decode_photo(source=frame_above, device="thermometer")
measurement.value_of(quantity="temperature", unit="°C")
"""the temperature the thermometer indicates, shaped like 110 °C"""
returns 44 °C
